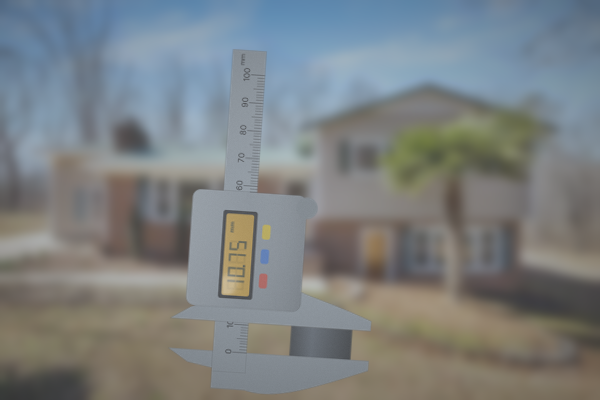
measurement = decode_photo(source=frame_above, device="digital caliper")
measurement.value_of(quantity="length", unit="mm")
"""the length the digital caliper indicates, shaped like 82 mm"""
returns 10.75 mm
